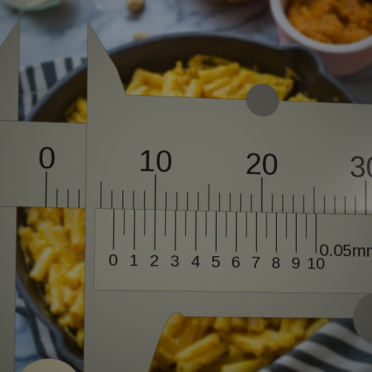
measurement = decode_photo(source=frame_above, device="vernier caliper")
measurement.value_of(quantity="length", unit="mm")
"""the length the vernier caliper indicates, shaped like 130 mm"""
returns 6.2 mm
